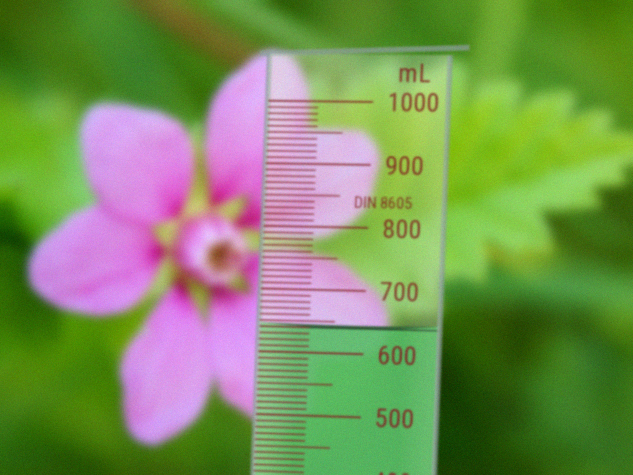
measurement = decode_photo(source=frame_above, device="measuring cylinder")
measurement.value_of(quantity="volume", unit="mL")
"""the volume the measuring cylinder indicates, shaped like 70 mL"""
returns 640 mL
